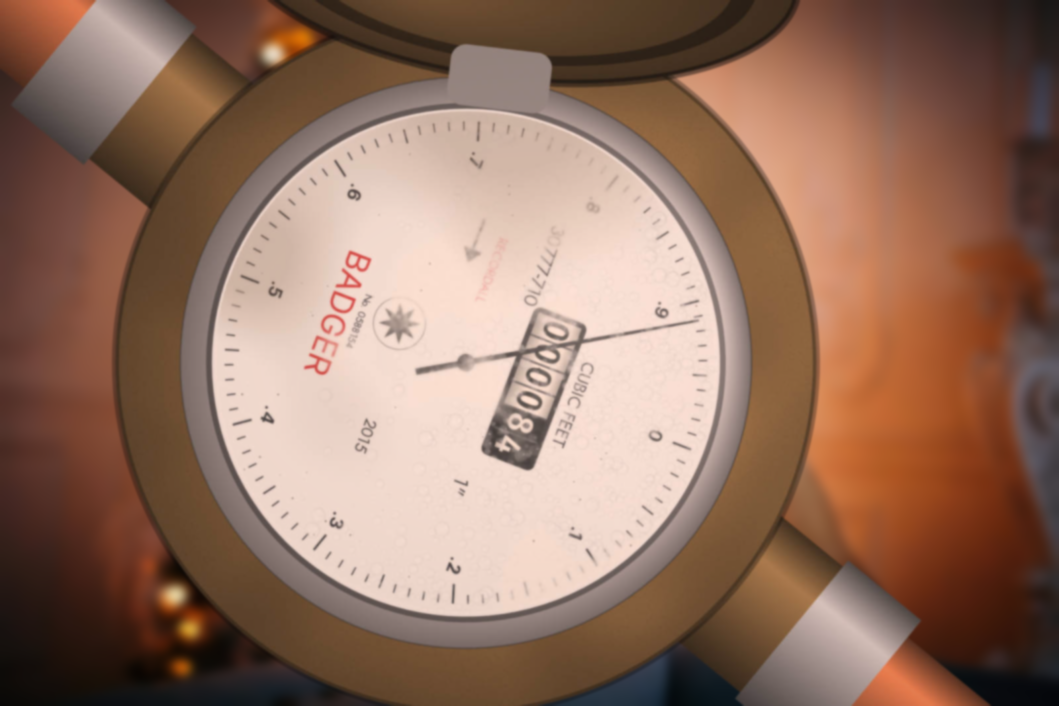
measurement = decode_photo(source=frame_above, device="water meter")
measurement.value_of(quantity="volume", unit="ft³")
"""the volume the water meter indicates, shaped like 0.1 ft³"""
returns 83.91 ft³
